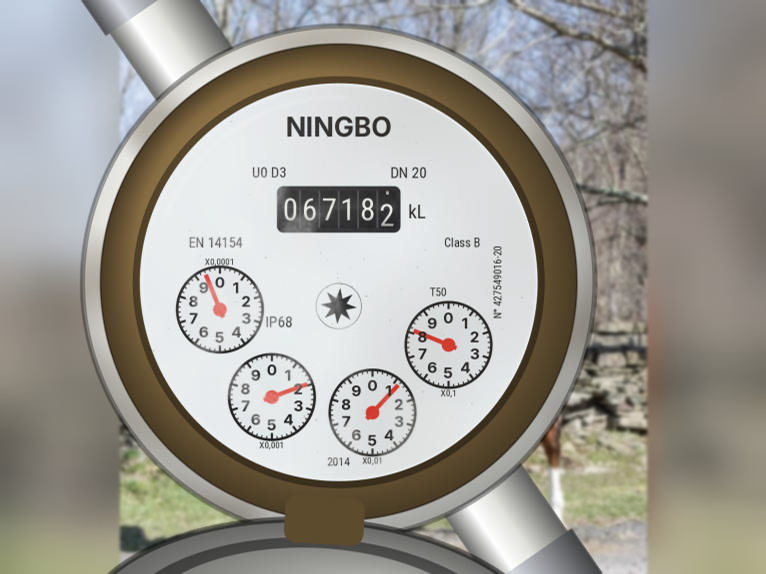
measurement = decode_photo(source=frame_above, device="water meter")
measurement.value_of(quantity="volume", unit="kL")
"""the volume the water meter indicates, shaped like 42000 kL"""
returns 67181.8119 kL
